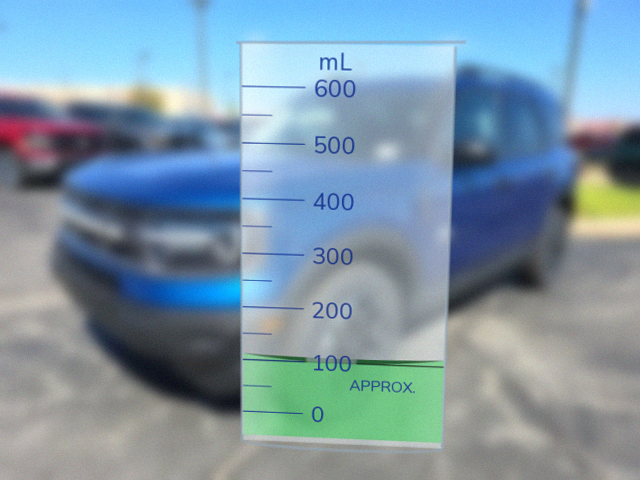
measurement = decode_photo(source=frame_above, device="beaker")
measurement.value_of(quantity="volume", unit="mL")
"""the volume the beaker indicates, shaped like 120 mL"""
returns 100 mL
